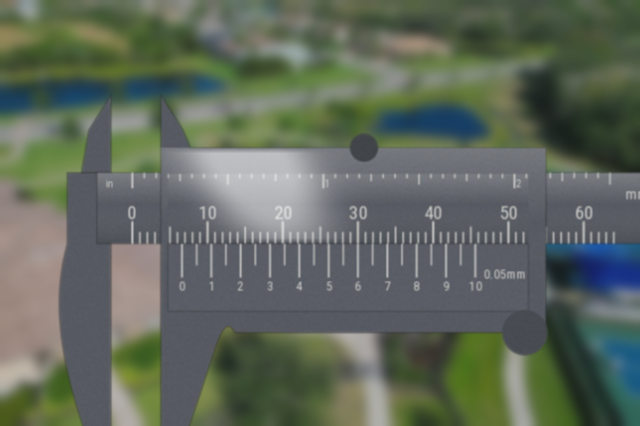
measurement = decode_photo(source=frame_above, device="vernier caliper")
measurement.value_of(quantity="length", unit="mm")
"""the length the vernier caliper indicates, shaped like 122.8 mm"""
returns 6.6 mm
